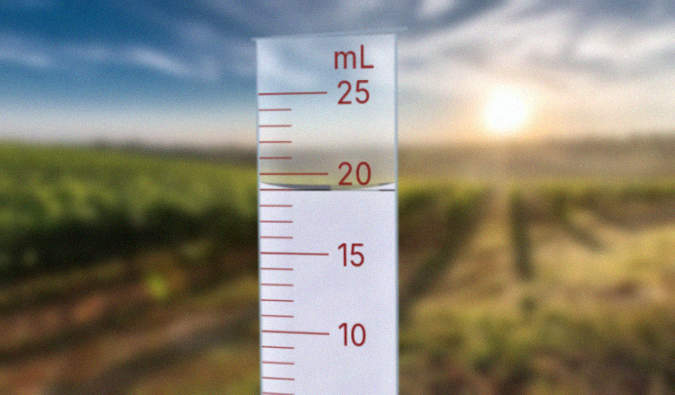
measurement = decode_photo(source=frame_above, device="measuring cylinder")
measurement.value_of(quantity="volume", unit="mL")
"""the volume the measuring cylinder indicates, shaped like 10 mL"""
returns 19 mL
